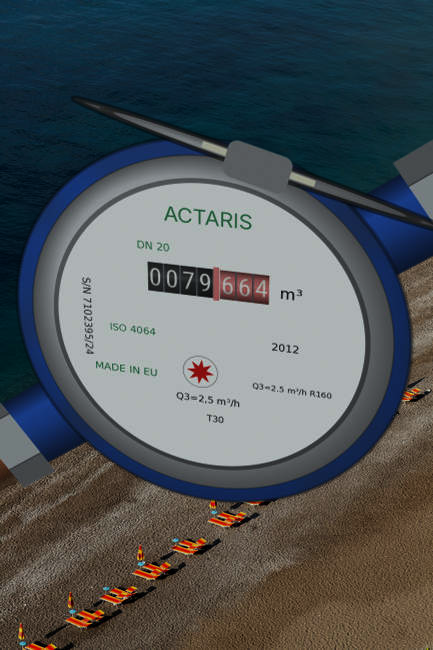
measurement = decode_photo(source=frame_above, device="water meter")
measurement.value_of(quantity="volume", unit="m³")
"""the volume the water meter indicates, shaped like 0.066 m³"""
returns 79.664 m³
